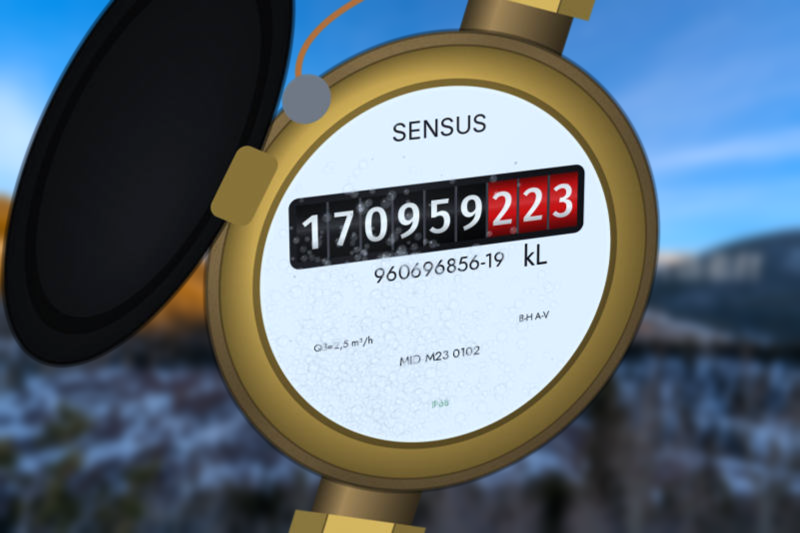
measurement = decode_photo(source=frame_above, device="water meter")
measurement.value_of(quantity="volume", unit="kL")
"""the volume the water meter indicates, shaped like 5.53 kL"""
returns 170959.223 kL
